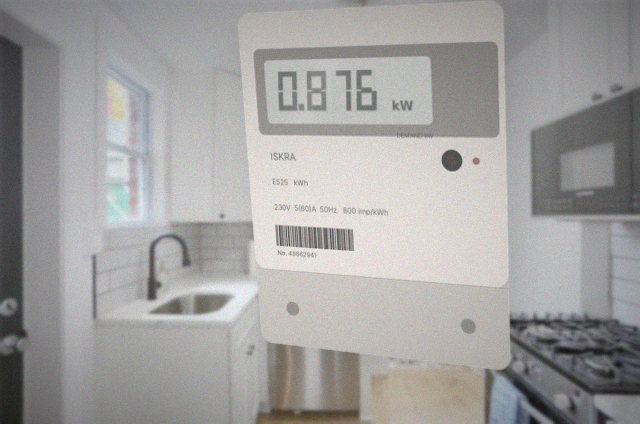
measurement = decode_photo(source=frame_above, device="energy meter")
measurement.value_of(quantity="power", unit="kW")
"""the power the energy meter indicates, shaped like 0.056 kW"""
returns 0.876 kW
